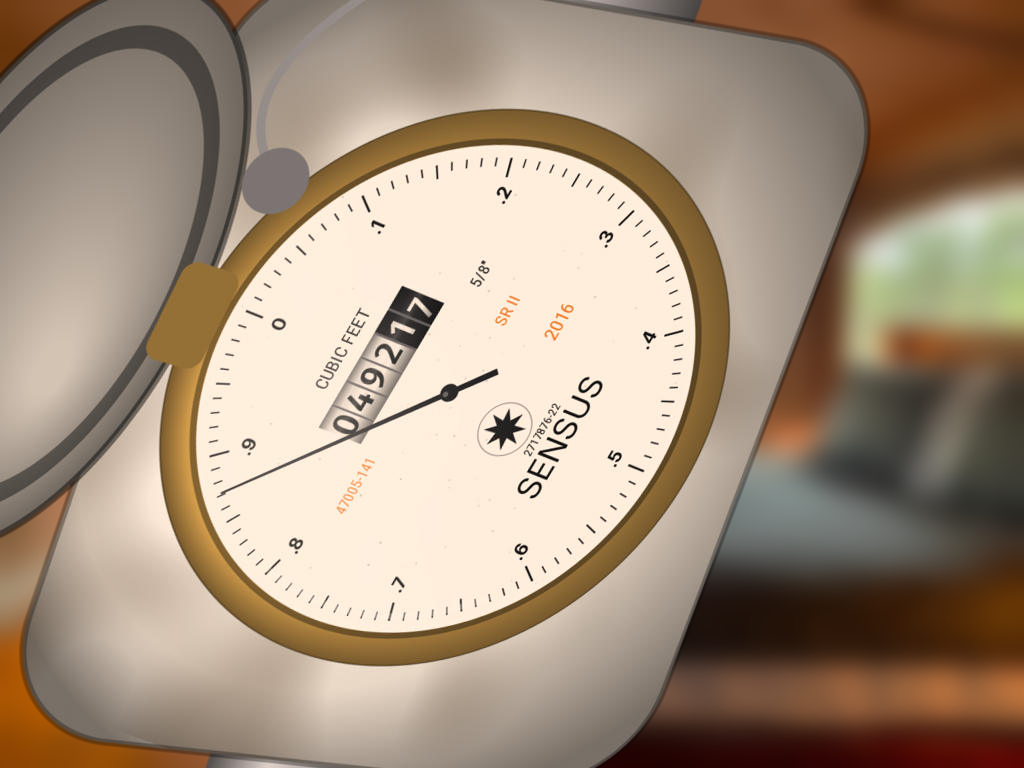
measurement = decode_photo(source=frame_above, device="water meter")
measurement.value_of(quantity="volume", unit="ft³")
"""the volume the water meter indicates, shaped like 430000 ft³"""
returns 49216.87 ft³
